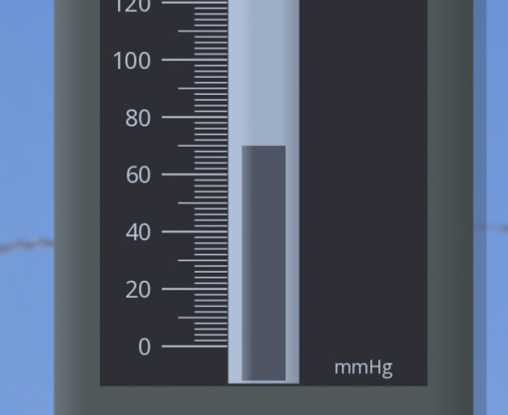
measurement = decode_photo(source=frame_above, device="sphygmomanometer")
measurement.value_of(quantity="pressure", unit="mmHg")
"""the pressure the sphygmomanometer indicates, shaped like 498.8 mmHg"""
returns 70 mmHg
